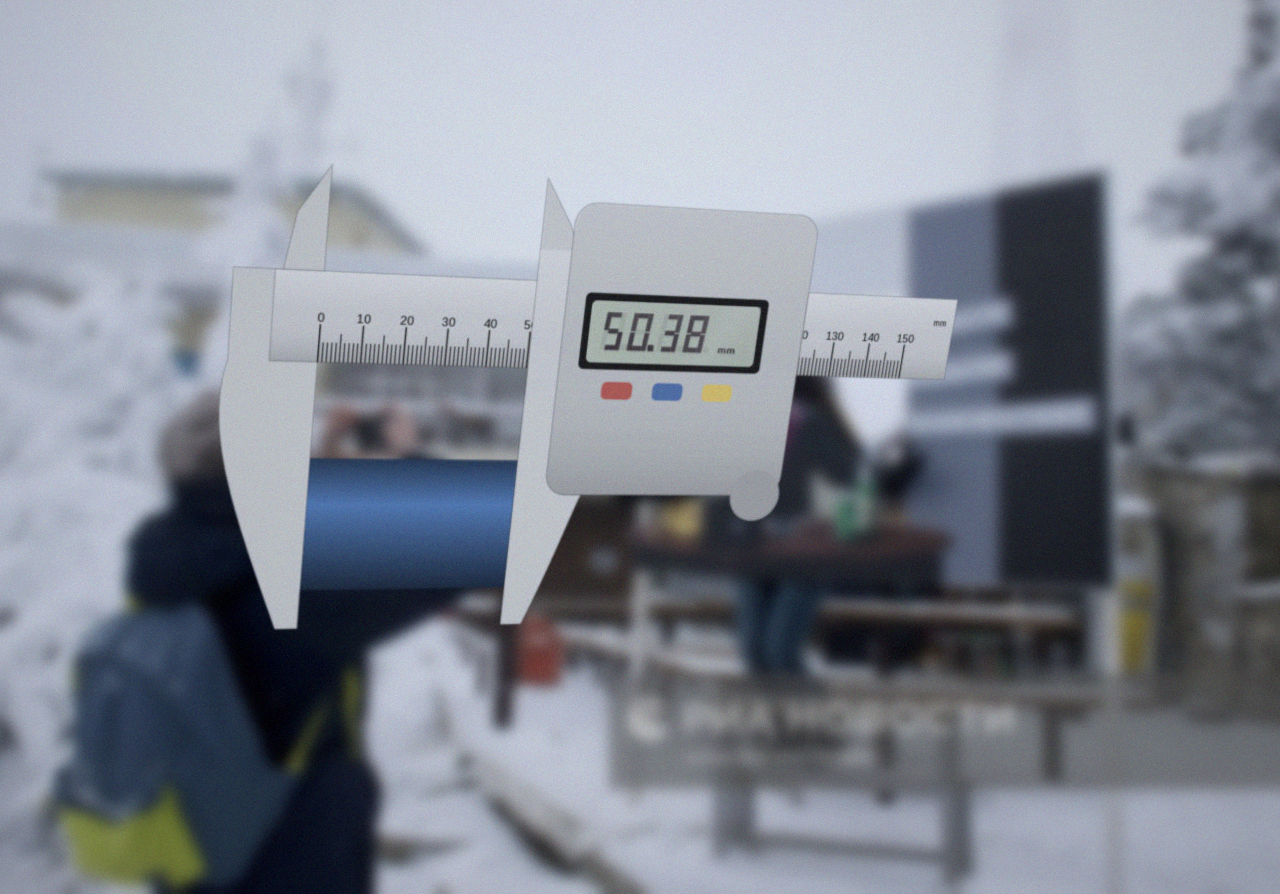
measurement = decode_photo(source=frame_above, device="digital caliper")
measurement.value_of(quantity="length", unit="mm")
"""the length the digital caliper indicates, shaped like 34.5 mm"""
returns 50.38 mm
